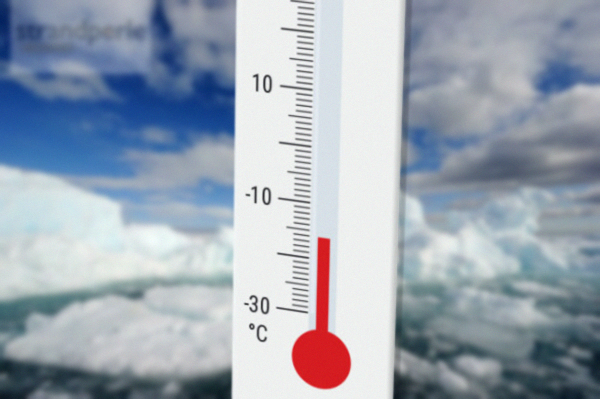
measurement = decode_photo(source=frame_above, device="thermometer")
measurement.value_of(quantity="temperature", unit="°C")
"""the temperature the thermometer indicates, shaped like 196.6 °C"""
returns -16 °C
